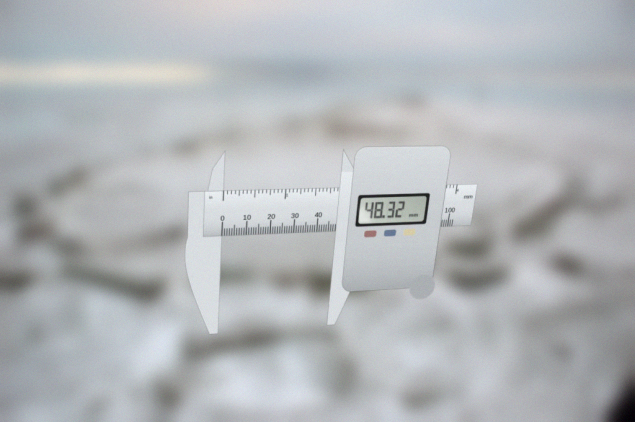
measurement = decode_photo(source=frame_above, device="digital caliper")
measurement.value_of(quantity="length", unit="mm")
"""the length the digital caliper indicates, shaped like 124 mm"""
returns 48.32 mm
